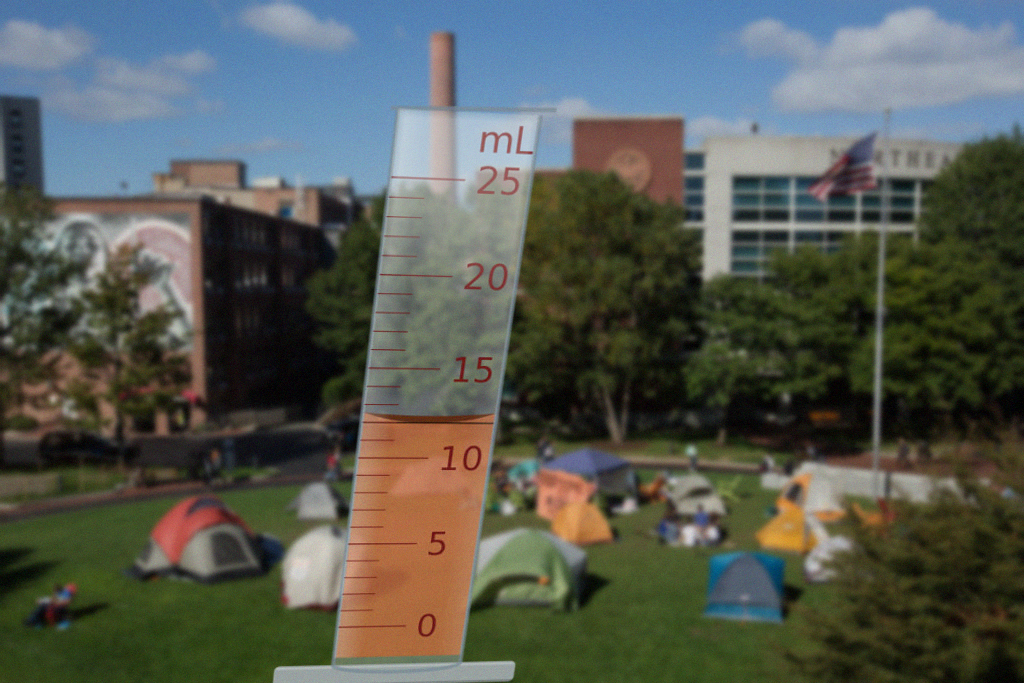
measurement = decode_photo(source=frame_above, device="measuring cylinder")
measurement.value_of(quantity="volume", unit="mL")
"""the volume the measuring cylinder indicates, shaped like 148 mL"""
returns 12 mL
